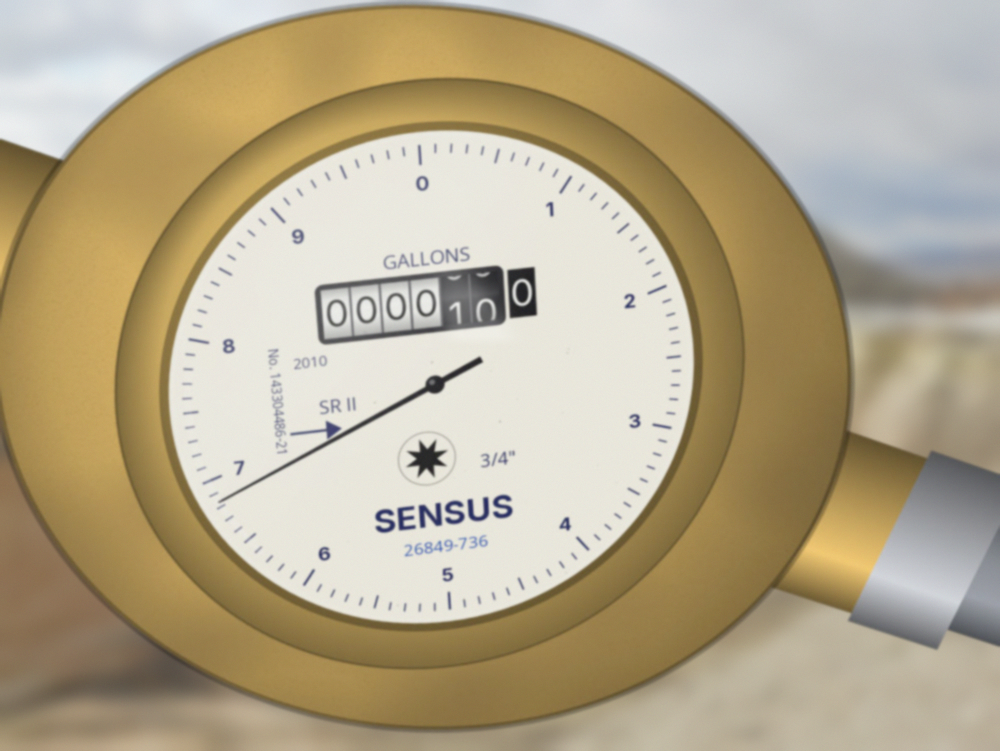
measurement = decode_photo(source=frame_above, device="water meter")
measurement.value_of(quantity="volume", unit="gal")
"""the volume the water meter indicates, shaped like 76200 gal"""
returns 96.8 gal
